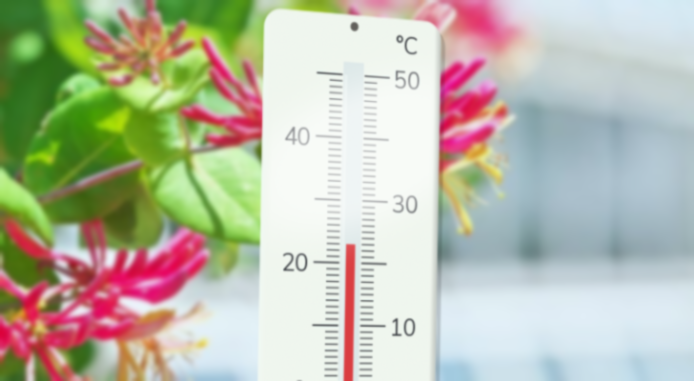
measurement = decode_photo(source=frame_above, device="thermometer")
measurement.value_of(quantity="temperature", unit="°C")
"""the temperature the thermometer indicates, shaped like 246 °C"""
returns 23 °C
